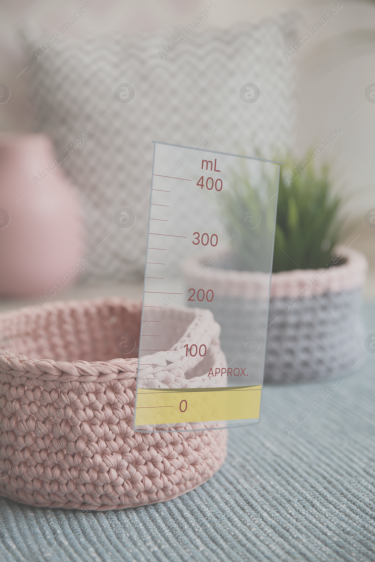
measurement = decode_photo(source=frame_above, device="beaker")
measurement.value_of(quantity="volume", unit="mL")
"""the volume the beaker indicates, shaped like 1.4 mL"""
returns 25 mL
